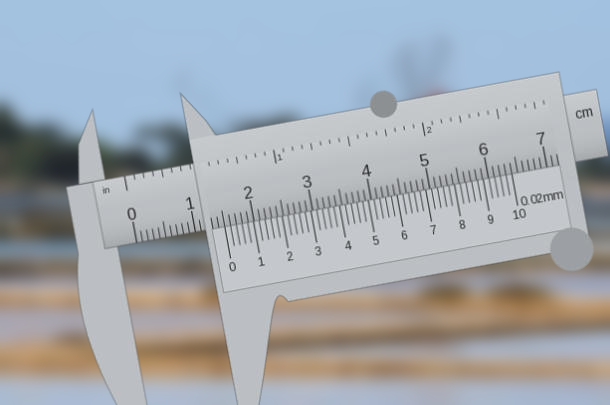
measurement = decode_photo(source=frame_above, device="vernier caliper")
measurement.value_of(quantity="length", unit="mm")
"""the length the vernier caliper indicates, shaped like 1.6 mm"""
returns 15.0 mm
